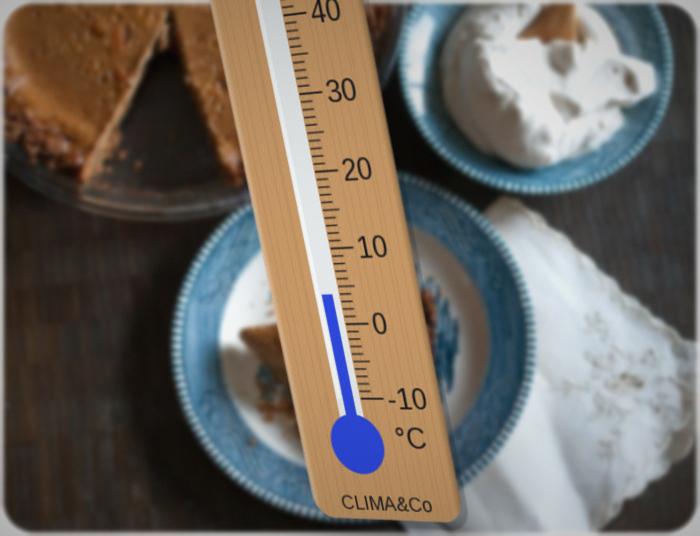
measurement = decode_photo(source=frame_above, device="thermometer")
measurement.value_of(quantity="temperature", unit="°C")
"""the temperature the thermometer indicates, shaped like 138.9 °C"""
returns 4 °C
